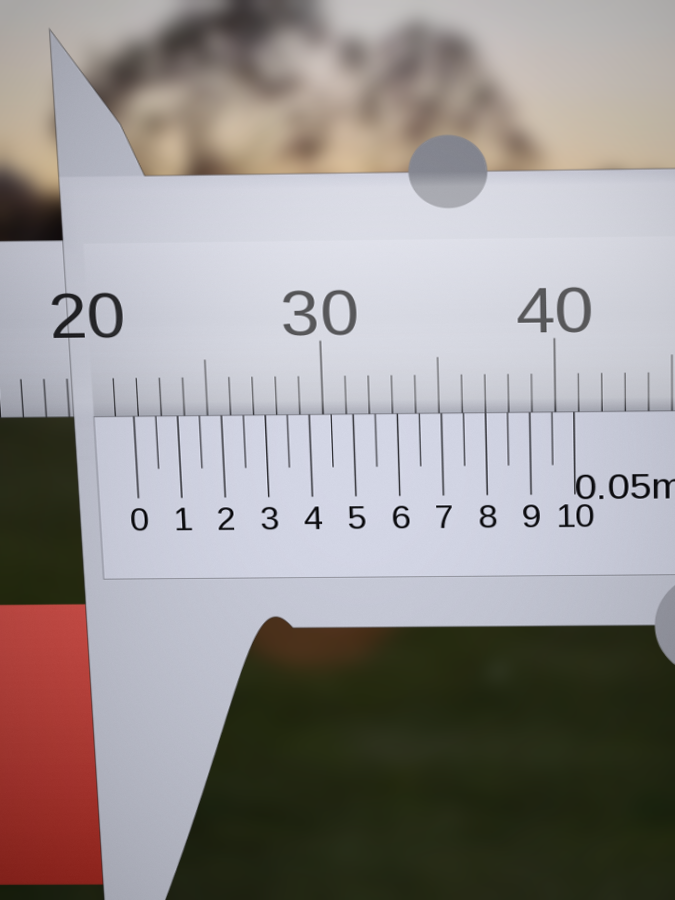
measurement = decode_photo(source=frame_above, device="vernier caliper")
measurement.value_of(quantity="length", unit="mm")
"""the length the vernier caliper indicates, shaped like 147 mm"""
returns 21.80 mm
